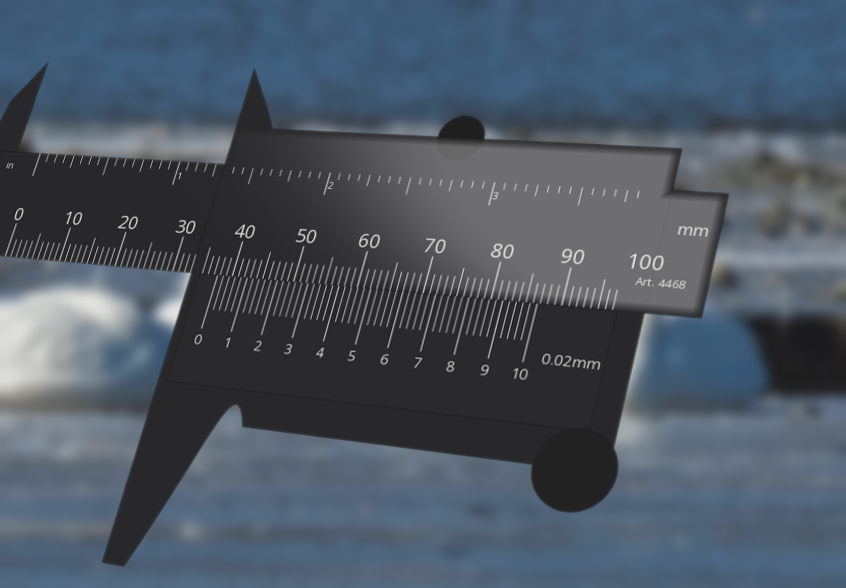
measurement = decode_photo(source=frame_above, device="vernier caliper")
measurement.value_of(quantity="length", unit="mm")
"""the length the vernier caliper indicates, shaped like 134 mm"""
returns 37.6 mm
